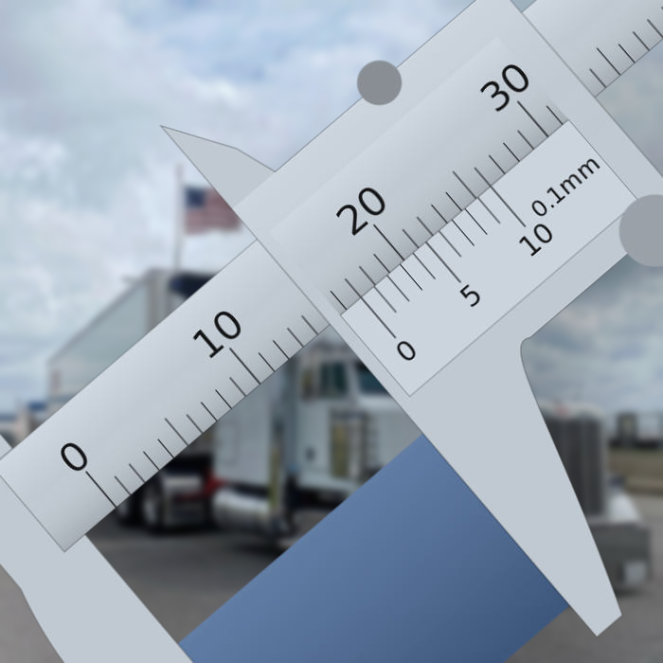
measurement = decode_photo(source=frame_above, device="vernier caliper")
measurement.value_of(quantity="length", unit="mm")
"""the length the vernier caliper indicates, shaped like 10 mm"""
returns 17.0 mm
